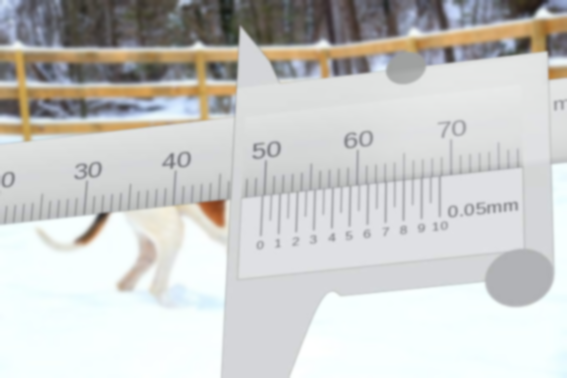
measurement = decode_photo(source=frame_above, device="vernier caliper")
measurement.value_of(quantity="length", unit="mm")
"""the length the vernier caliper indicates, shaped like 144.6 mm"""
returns 49.8 mm
